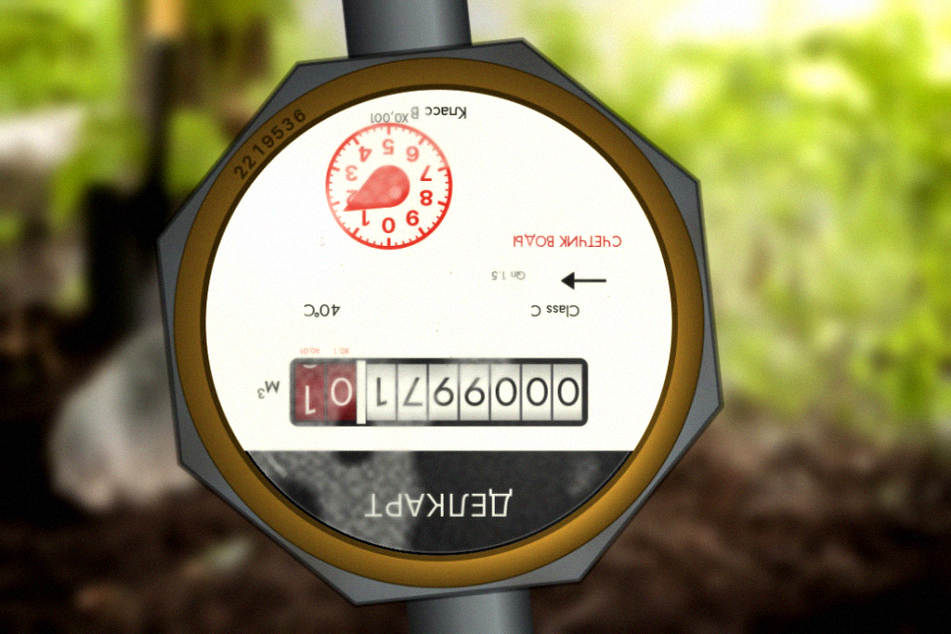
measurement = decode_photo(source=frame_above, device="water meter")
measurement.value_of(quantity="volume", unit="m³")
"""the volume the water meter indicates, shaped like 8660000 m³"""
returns 9971.011 m³
